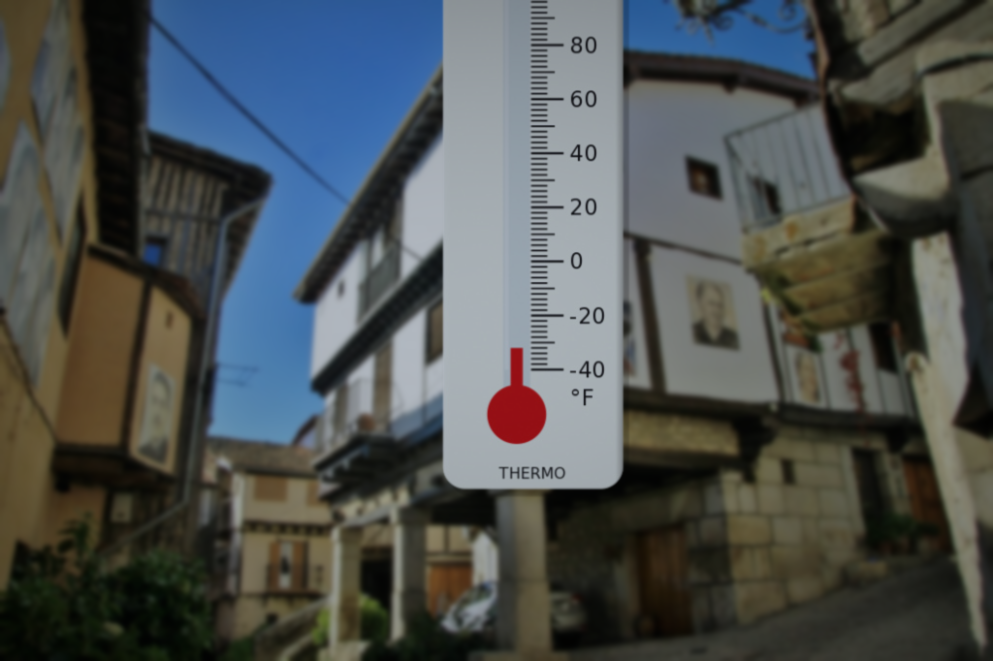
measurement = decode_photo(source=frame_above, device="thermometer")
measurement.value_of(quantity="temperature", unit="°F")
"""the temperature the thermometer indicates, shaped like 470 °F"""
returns -32 °F
